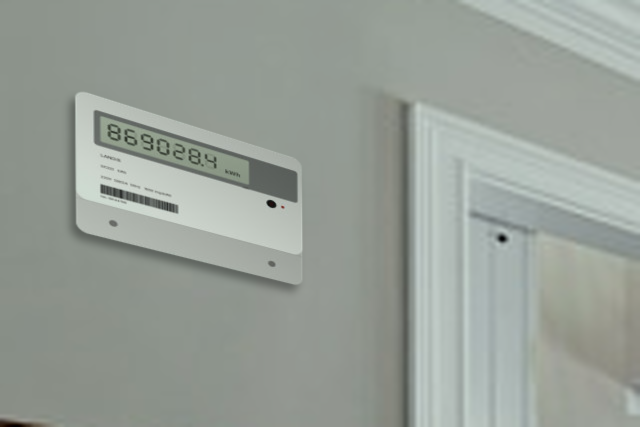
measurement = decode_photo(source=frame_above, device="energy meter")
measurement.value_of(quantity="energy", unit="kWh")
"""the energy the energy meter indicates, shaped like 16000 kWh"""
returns 869028.4 kWh
